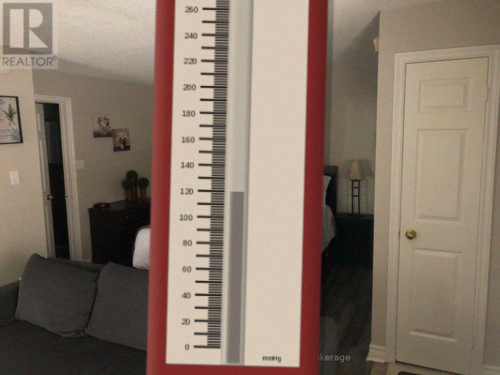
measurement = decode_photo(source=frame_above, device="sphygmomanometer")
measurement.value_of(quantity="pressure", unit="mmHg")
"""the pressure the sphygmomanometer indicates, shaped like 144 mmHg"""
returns 120 mmHg
